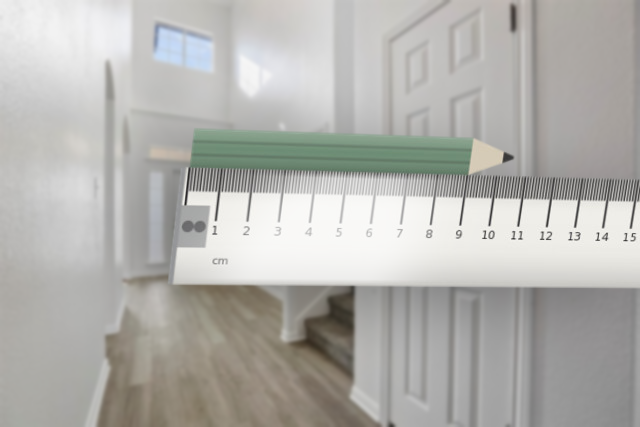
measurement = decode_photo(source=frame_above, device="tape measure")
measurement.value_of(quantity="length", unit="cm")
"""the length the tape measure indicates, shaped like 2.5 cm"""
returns 10.5 cm
